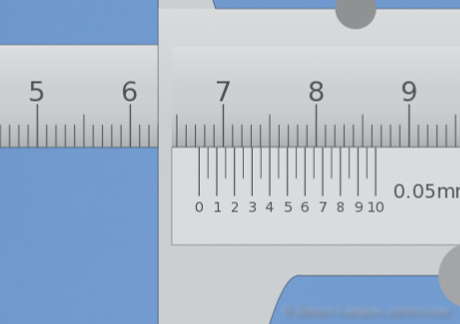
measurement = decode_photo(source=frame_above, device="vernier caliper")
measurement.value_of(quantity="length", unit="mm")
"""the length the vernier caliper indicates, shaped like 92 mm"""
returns 67.4 mm
